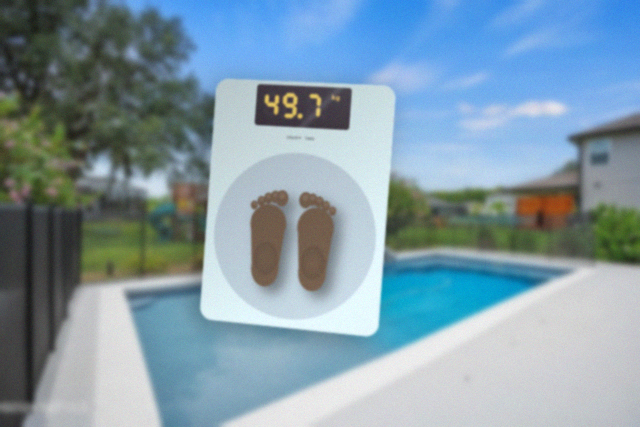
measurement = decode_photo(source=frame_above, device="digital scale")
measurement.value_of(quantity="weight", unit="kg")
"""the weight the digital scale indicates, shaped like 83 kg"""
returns 49.7 kg
